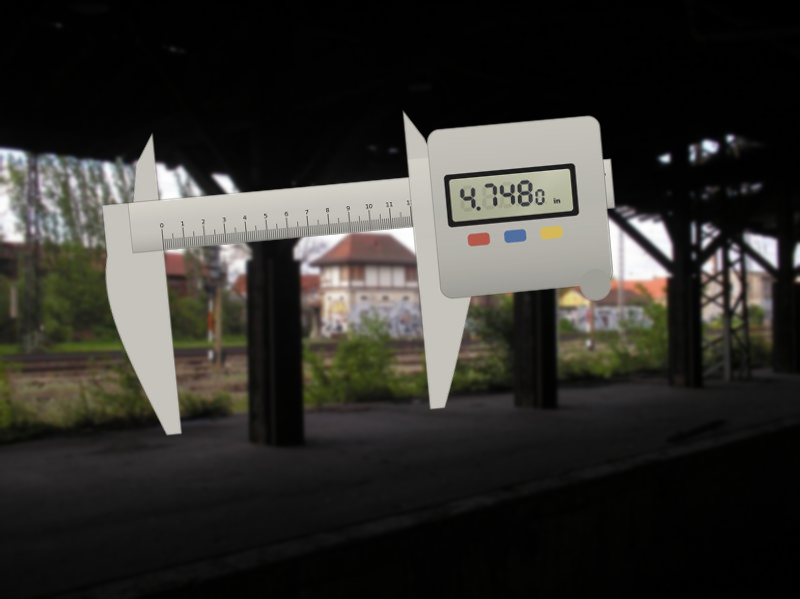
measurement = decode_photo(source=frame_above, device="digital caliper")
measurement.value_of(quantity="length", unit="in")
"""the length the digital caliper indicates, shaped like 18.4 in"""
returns 4.7480 in
